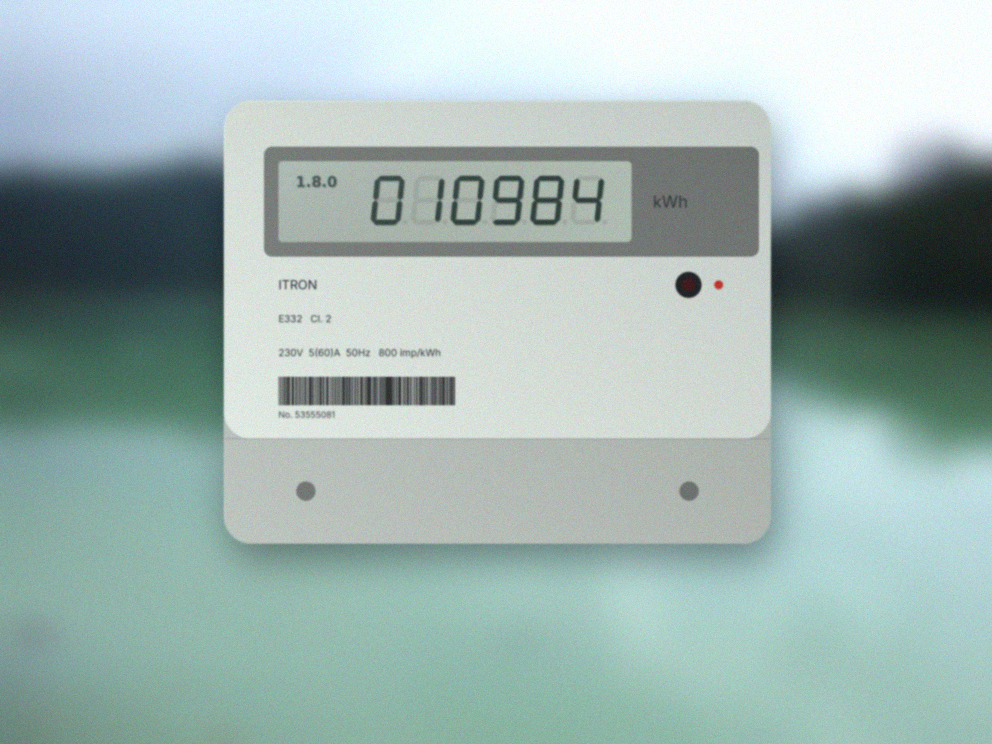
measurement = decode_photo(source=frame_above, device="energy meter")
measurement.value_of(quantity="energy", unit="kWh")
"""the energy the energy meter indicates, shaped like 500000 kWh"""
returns 10984 kWh
